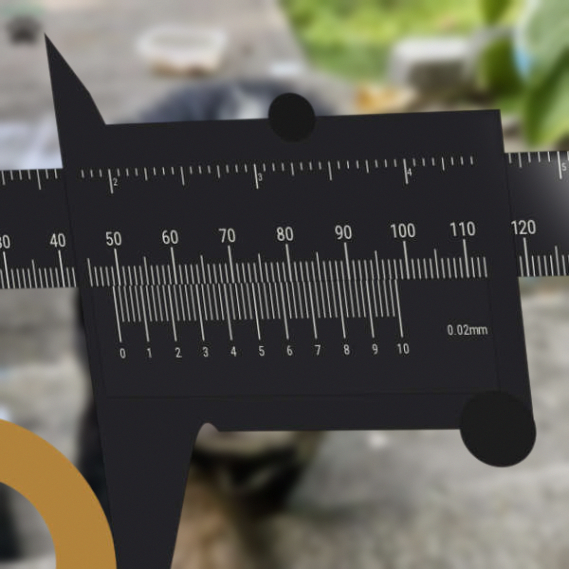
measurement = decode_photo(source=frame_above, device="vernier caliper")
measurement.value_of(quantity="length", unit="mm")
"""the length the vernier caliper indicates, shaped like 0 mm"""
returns 48.8 mm
